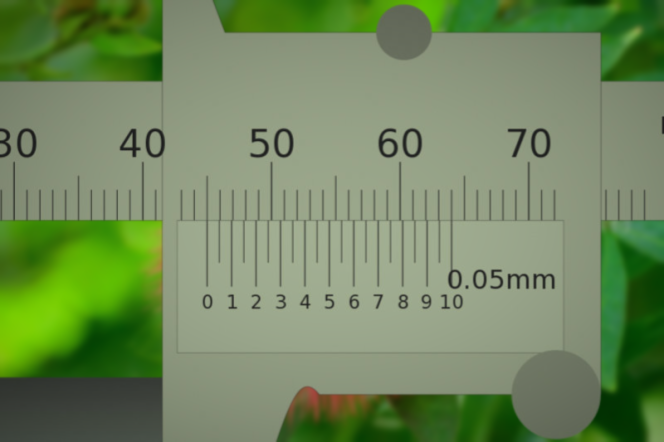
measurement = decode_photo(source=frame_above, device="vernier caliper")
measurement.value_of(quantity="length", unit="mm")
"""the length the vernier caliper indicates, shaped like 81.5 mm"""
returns 45.0 mm
